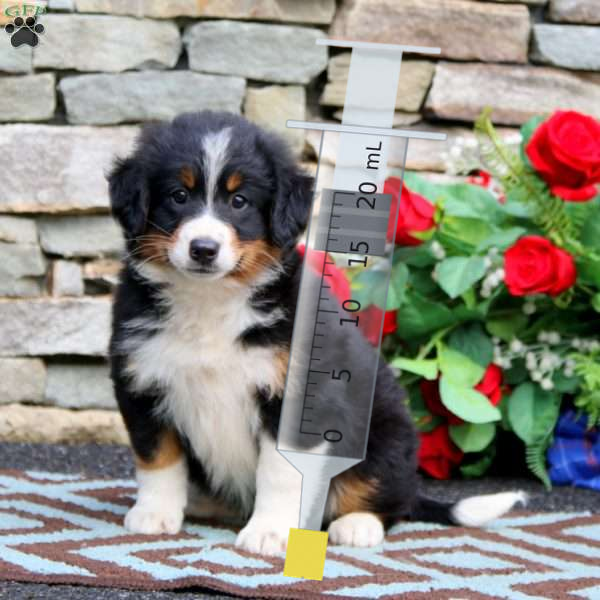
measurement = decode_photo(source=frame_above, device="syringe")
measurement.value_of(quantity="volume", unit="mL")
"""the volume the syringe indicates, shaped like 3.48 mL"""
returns 15 mL
